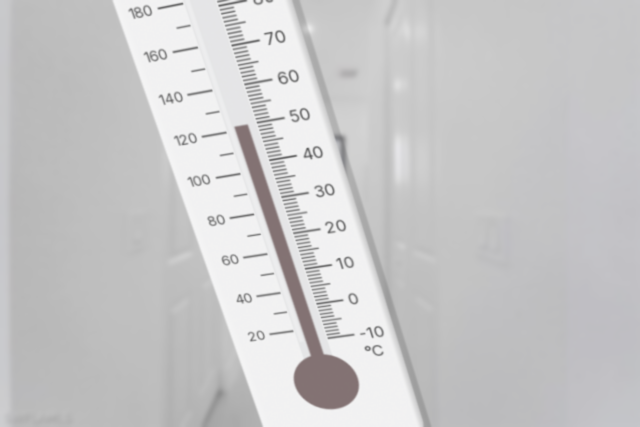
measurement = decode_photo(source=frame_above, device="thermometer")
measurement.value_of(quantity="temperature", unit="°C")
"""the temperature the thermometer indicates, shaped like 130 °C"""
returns 50 °C
